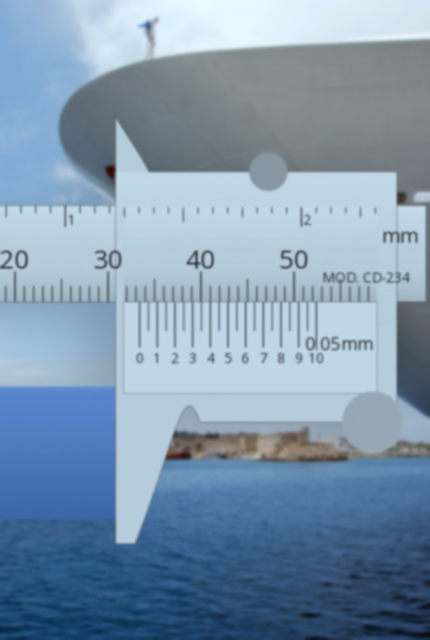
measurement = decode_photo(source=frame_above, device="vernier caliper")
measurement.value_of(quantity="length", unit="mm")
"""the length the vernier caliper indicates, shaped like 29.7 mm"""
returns 33.4 mm
